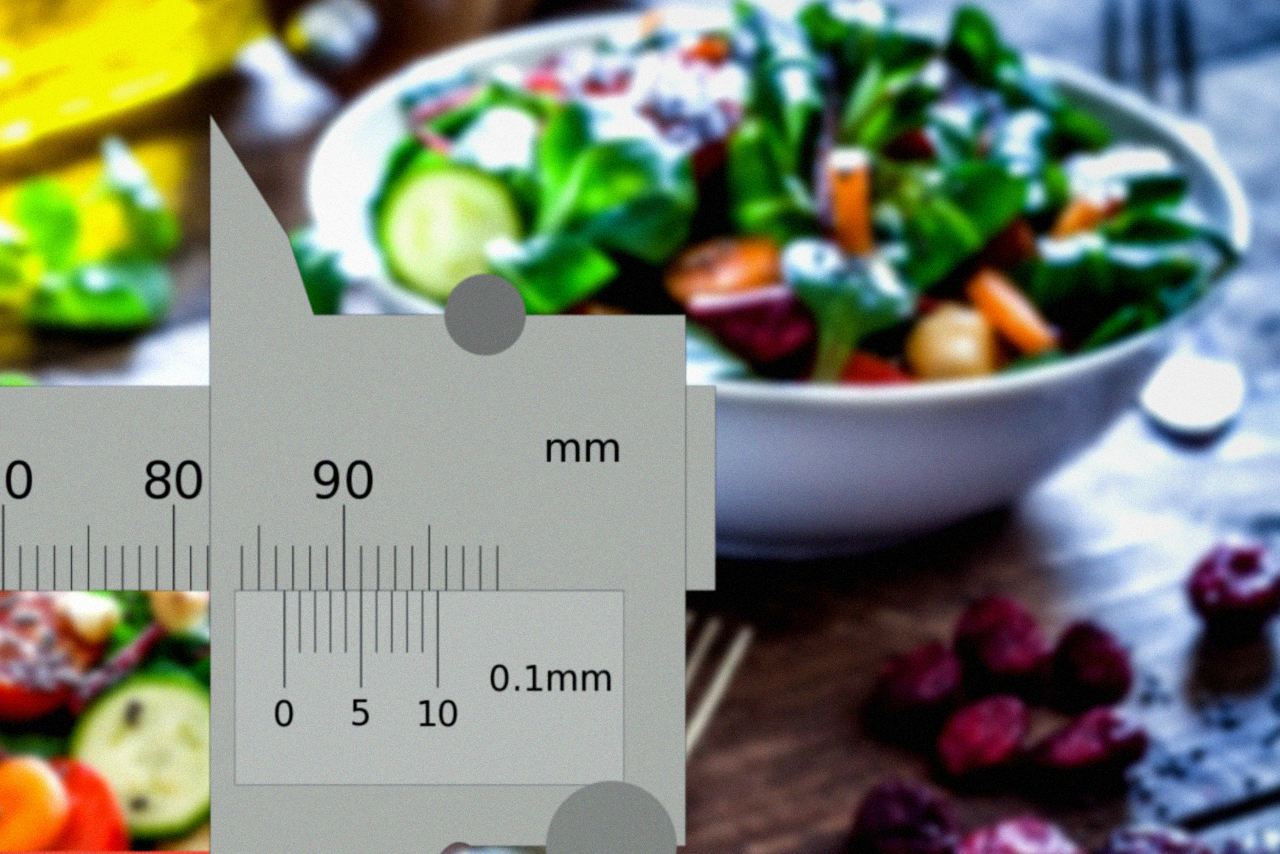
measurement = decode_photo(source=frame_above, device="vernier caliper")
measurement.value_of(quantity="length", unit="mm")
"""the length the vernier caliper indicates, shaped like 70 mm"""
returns 86.5 mm
